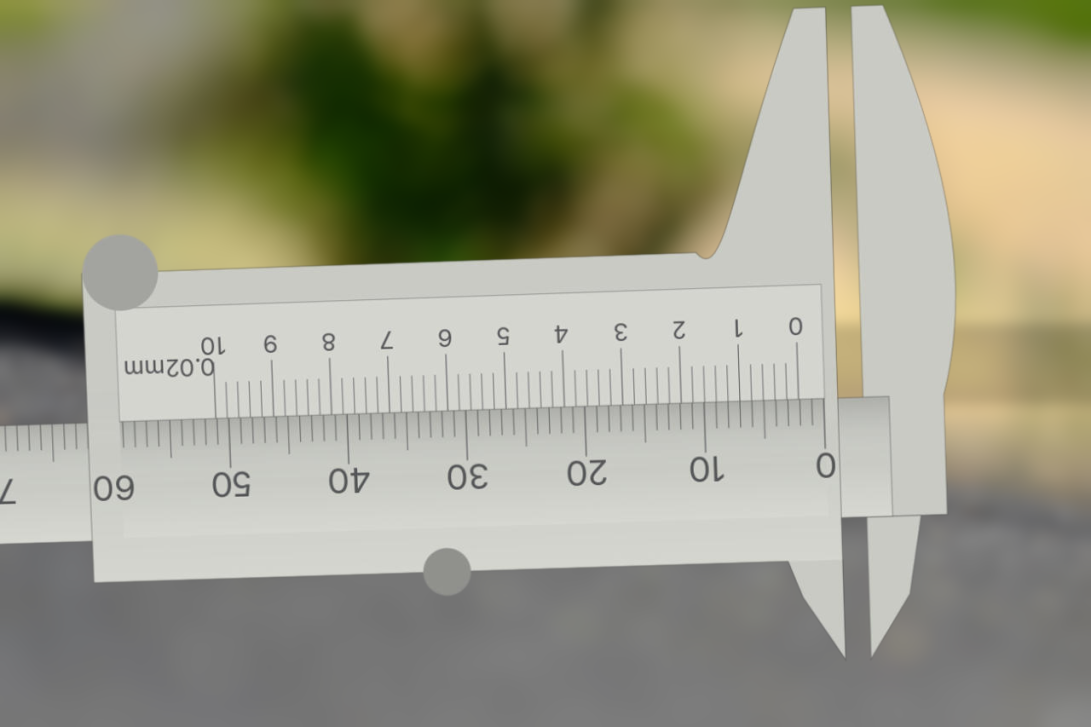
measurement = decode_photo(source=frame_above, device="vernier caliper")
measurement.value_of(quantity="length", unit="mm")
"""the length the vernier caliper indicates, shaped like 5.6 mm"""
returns 2.1 mm
